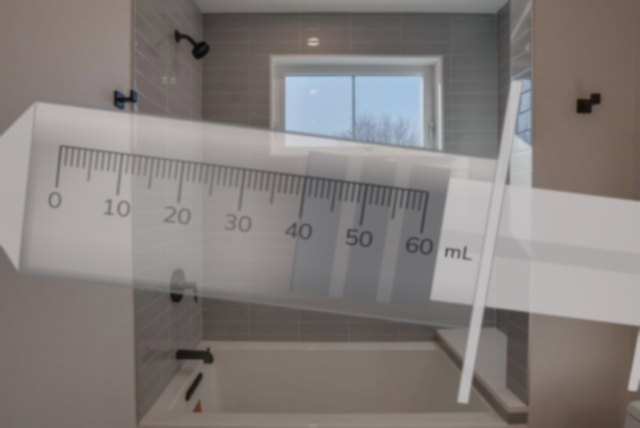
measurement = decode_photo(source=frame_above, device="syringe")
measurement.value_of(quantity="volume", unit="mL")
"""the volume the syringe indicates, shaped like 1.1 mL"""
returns 40 mL
